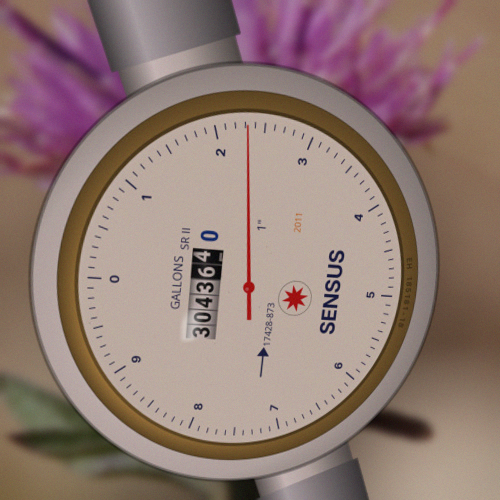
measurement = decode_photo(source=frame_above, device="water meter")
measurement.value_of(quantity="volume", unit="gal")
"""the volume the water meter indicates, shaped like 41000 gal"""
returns 3043642.3 gal
